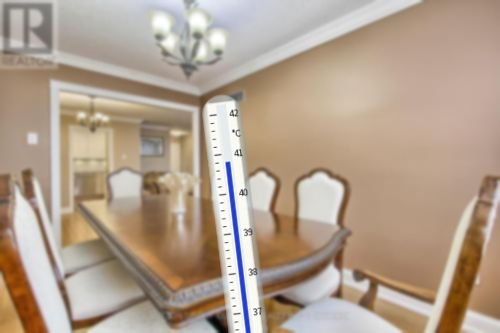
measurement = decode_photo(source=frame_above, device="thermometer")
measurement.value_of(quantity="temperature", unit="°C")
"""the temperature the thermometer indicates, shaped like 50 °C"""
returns 40.8 °C
